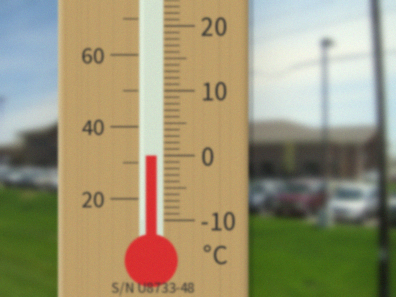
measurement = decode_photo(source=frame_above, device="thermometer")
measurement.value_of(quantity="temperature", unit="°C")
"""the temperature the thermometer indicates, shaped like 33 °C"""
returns 0 °C
